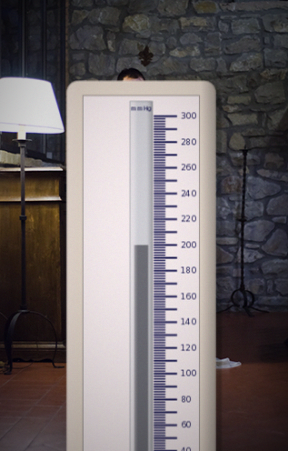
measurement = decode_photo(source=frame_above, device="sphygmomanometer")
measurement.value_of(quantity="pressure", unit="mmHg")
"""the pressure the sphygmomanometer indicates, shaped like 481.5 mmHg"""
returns 200 mmHg
